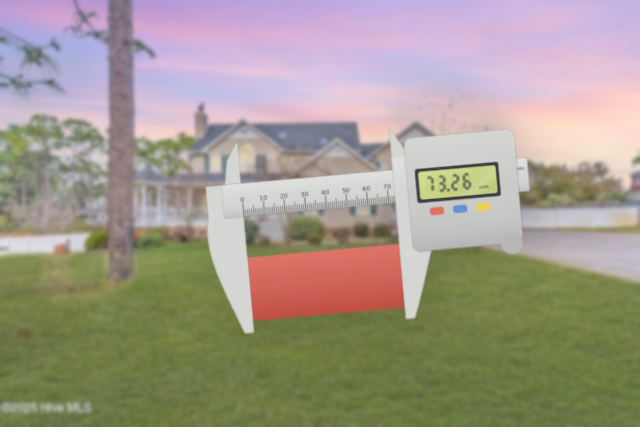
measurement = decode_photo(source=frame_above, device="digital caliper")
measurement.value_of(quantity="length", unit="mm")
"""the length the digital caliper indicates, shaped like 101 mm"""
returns 73.26 mm
